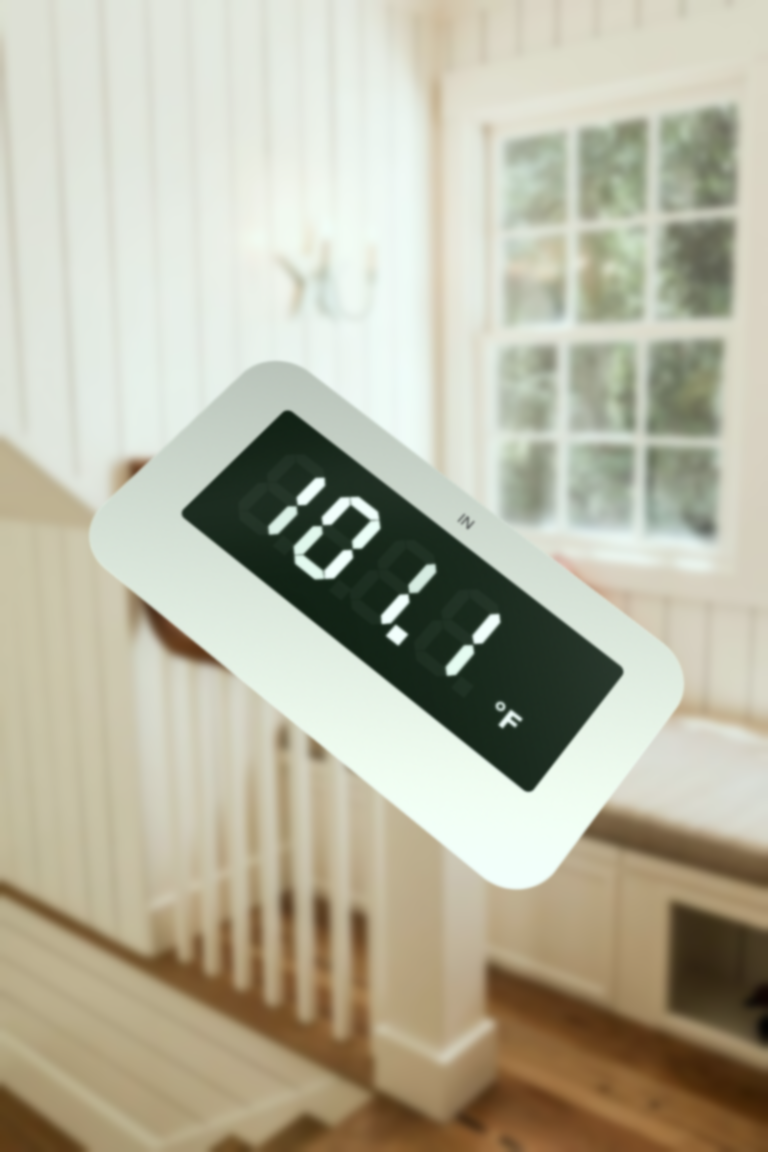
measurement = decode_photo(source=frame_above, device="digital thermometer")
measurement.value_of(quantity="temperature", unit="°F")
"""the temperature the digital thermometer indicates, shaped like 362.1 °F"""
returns 101.1 °F
